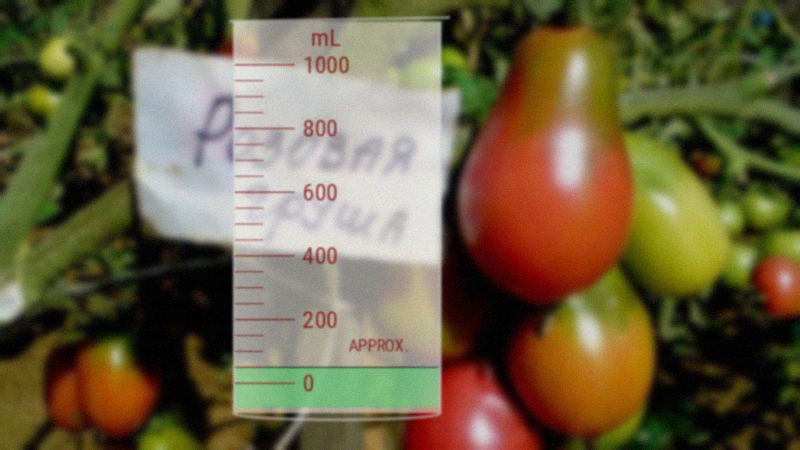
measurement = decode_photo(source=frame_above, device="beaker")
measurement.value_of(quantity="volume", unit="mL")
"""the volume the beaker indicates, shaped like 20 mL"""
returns 50 mL
